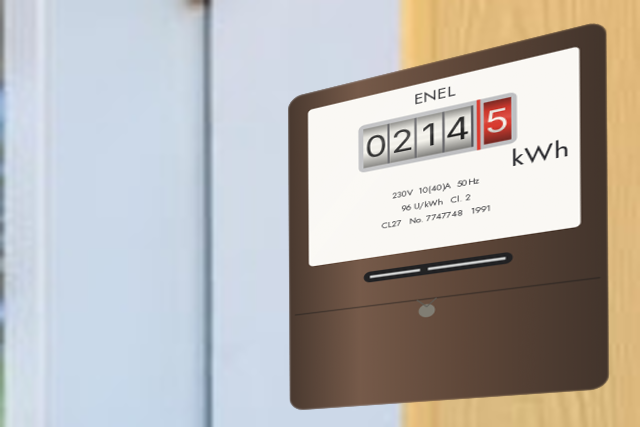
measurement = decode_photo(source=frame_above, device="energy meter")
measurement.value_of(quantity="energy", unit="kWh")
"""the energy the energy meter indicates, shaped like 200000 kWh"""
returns 214.5 kWh
